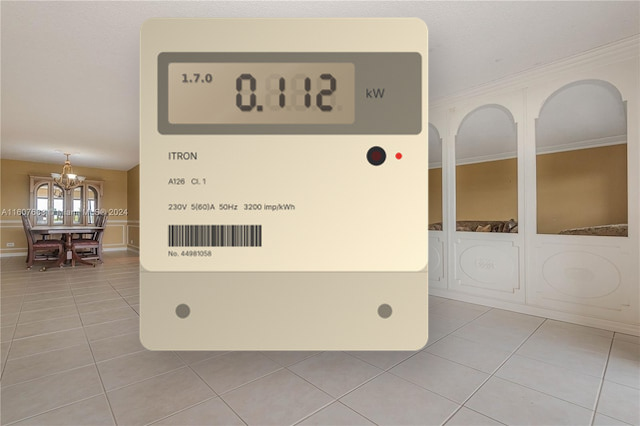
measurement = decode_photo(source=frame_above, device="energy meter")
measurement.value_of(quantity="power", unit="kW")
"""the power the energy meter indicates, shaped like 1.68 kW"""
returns 0.112 kW
